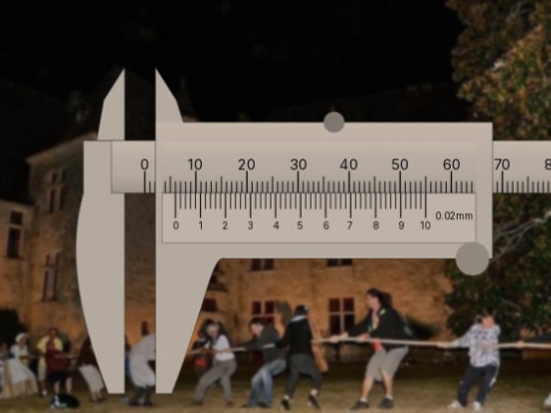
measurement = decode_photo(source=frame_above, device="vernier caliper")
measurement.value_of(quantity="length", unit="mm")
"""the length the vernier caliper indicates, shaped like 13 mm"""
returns 6.0 mm
